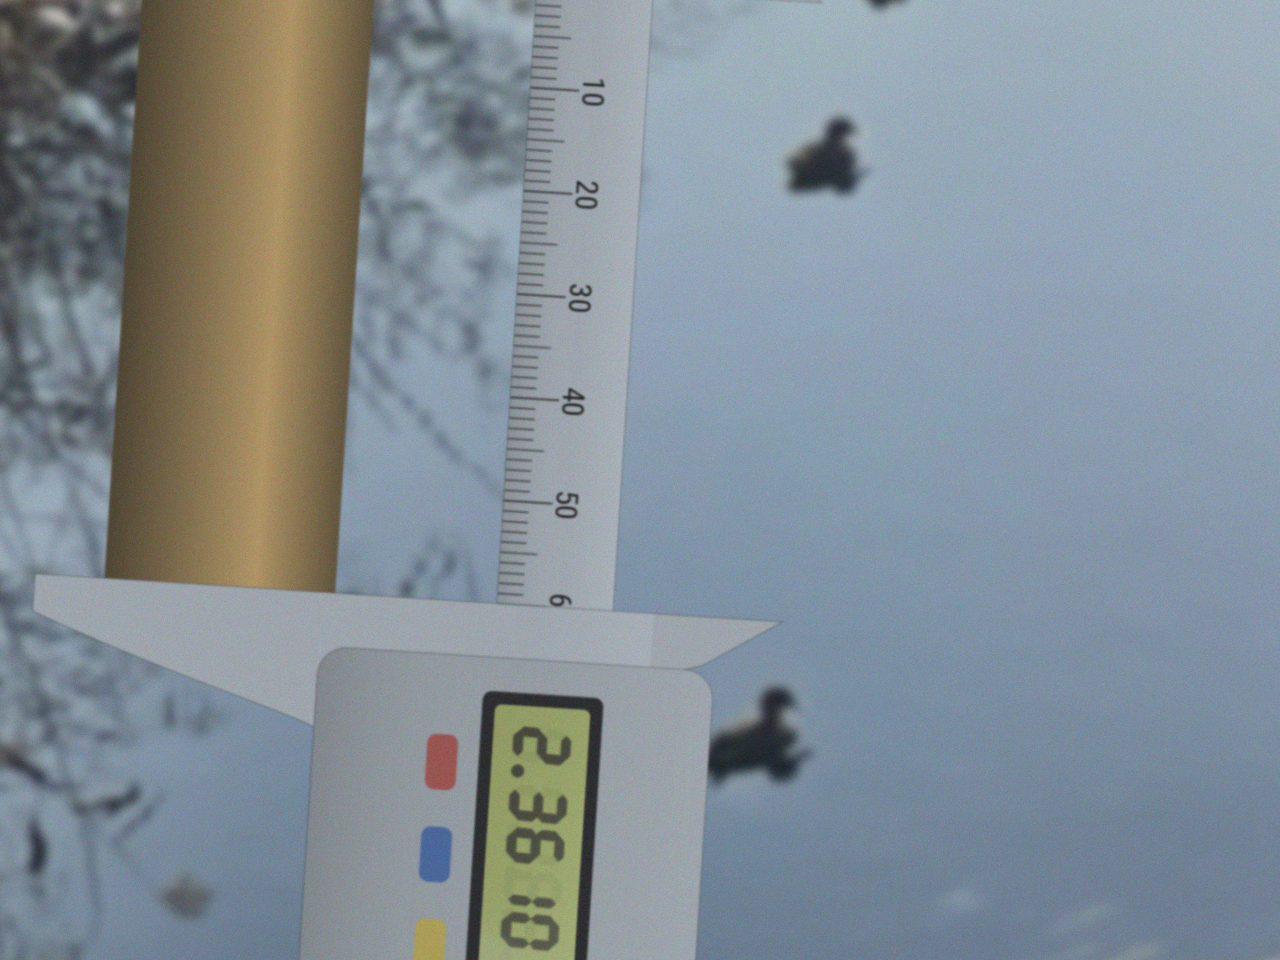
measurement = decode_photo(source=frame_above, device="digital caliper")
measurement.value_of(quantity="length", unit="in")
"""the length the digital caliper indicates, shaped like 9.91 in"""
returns 2.3610 in
